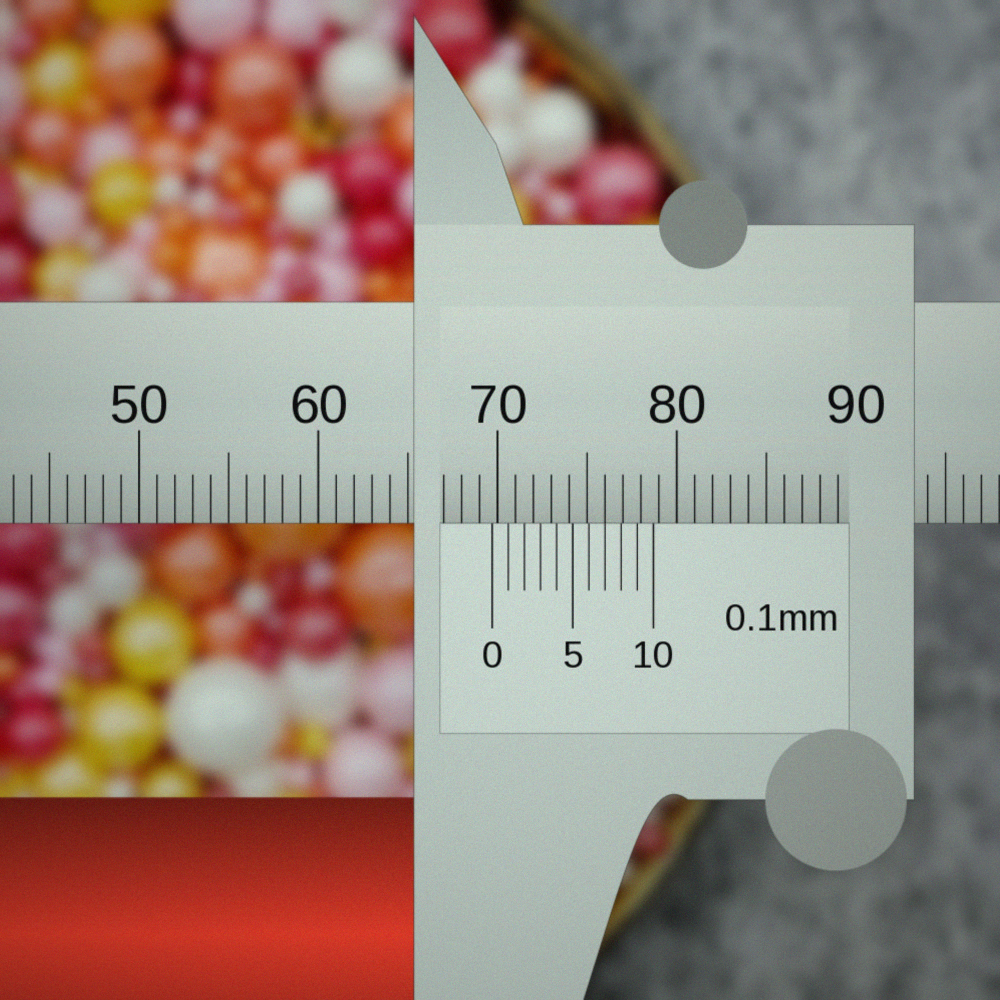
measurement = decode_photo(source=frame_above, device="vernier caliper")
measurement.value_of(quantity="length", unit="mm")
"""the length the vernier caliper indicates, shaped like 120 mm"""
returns 69.7 mm
